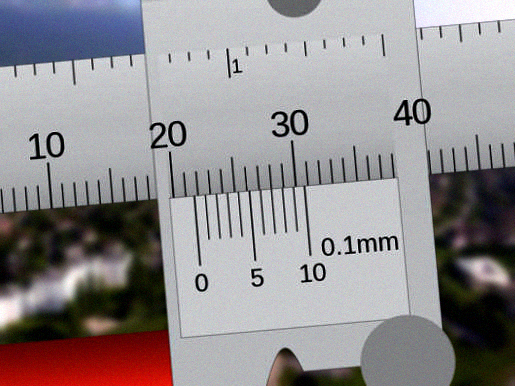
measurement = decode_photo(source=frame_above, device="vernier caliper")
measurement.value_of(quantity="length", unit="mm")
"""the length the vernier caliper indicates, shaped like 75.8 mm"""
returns 21.7 mm
